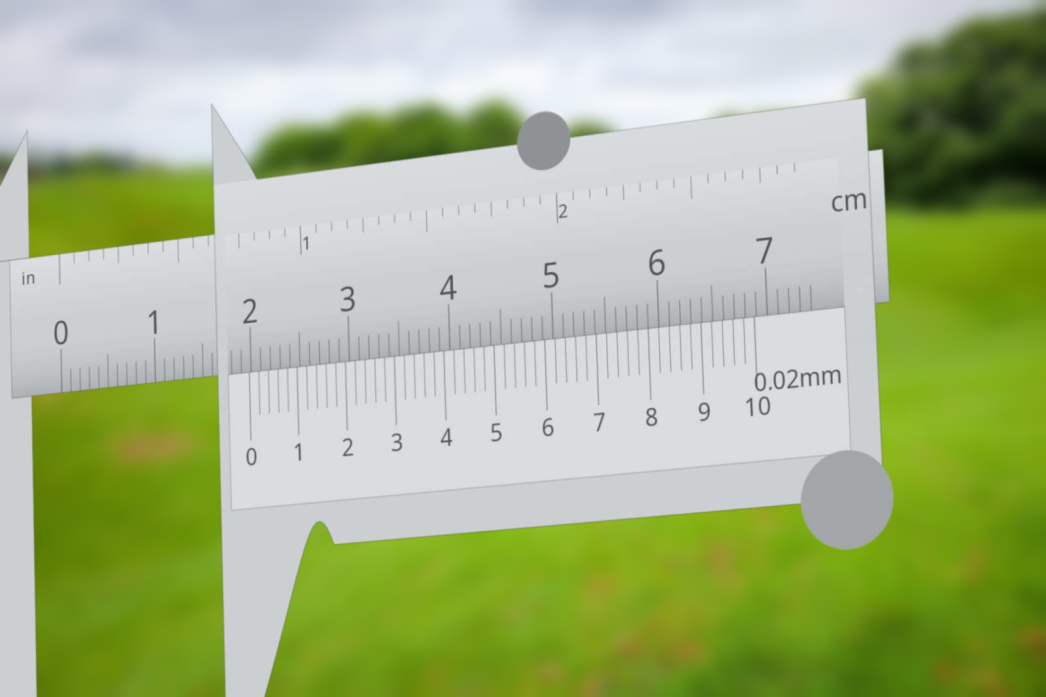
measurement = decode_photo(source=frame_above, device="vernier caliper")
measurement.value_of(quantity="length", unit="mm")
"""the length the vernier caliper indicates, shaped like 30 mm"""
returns 19.8 mm
